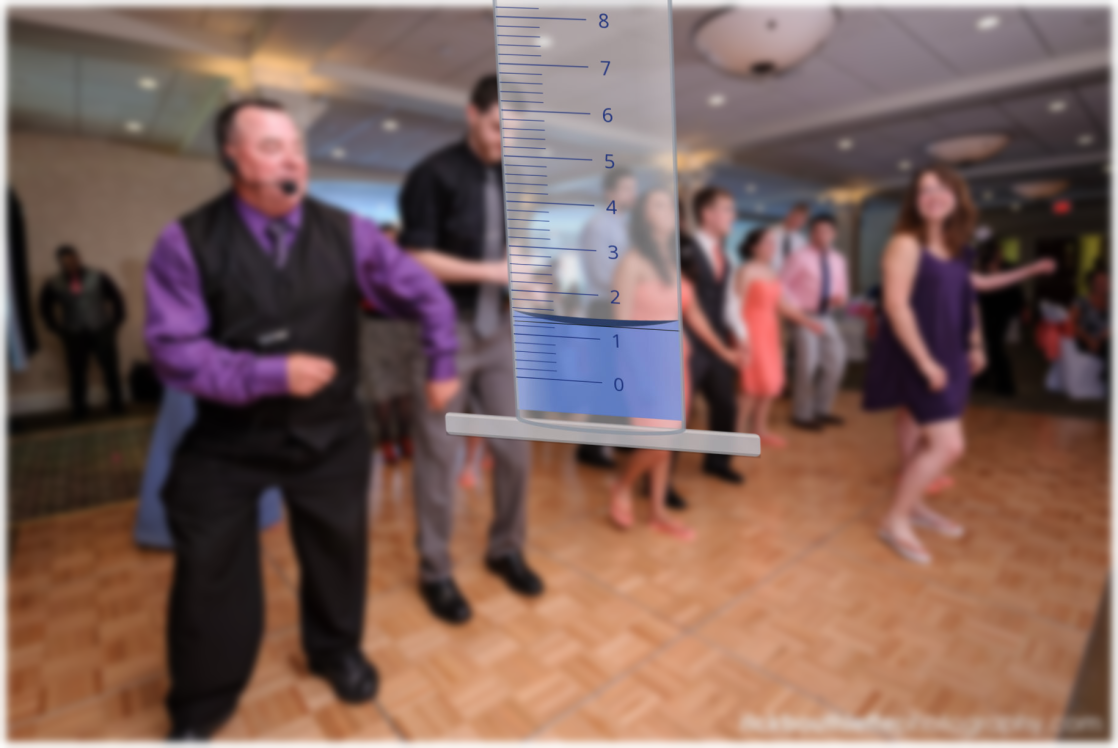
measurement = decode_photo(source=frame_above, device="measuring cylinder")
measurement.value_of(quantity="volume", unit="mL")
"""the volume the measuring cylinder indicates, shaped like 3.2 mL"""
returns 1.3 mL
